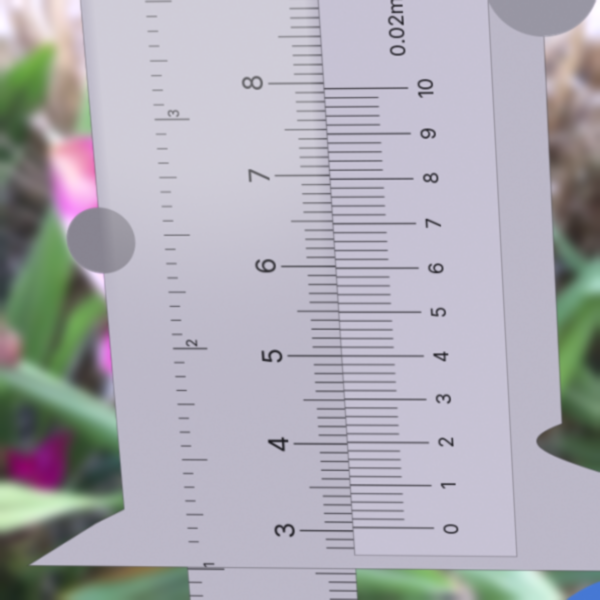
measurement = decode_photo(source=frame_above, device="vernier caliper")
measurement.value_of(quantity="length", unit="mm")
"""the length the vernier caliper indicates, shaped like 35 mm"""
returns 30.4 mm
